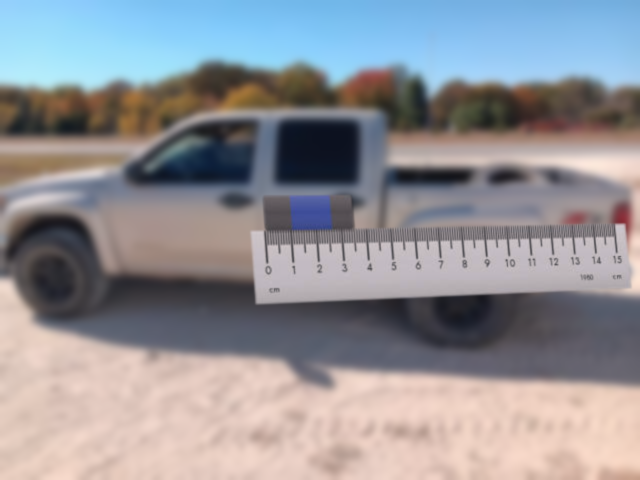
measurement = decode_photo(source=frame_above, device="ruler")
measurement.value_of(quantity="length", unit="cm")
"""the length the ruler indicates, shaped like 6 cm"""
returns 3.5 cm
